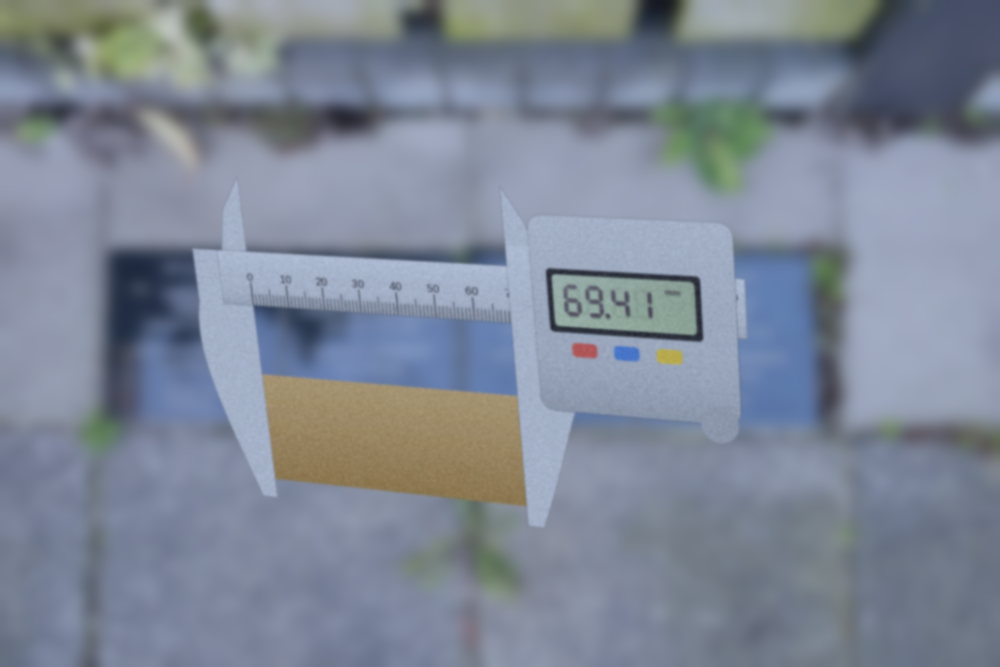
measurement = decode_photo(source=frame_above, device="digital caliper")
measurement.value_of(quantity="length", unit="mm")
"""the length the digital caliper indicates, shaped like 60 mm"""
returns 69.41 mm
